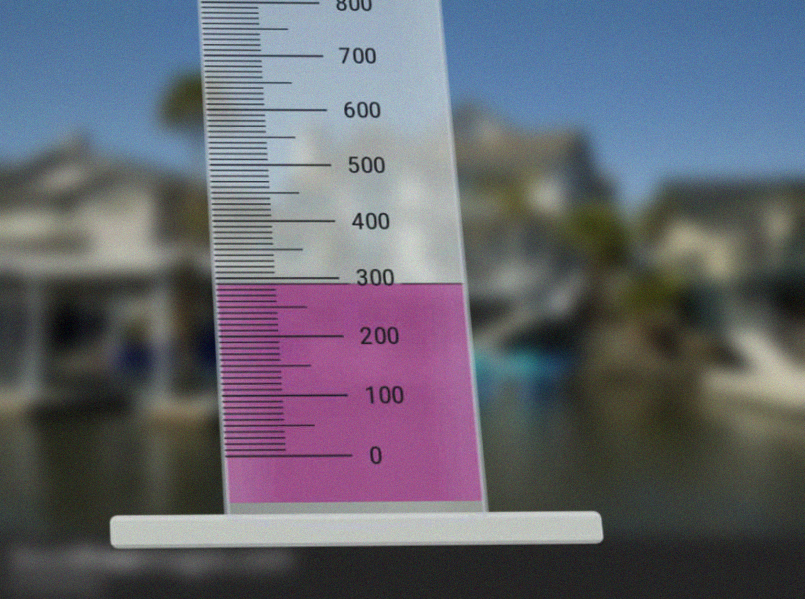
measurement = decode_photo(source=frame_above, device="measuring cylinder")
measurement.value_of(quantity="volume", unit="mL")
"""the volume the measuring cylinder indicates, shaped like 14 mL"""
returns 290 mL
